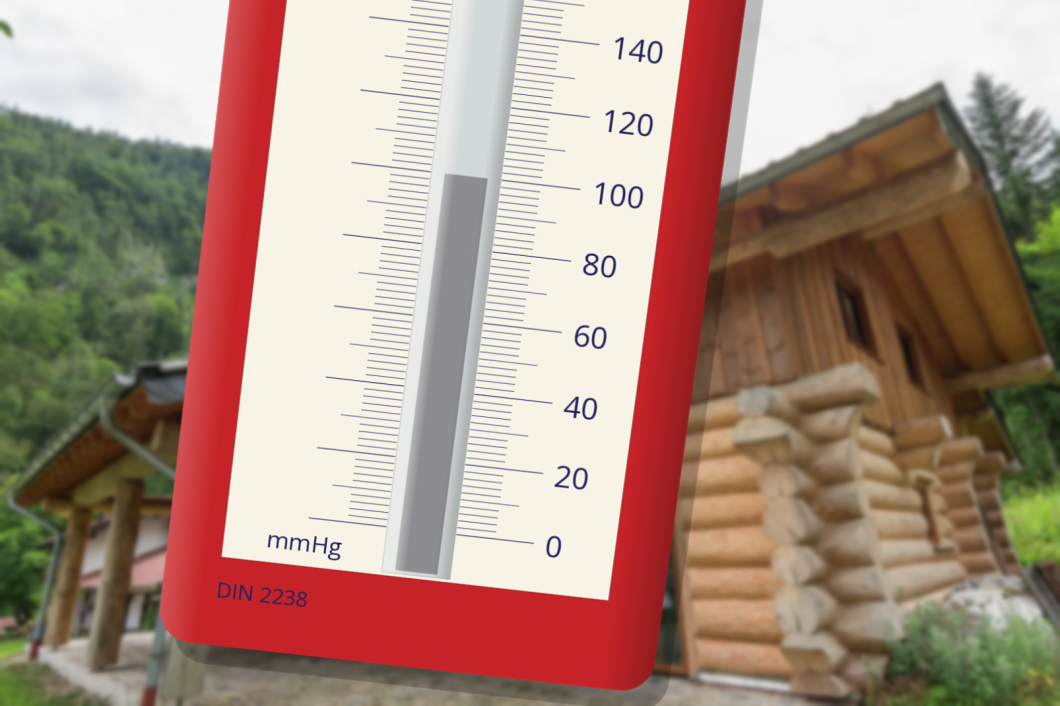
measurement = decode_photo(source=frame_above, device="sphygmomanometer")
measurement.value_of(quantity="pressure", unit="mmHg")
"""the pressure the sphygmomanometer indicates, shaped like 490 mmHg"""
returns 100 mmHg
